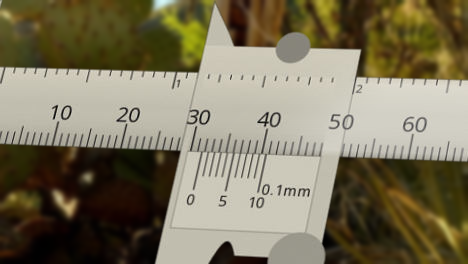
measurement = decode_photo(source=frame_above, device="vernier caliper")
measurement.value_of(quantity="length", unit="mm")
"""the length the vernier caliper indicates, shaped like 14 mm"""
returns 31.6 mm
